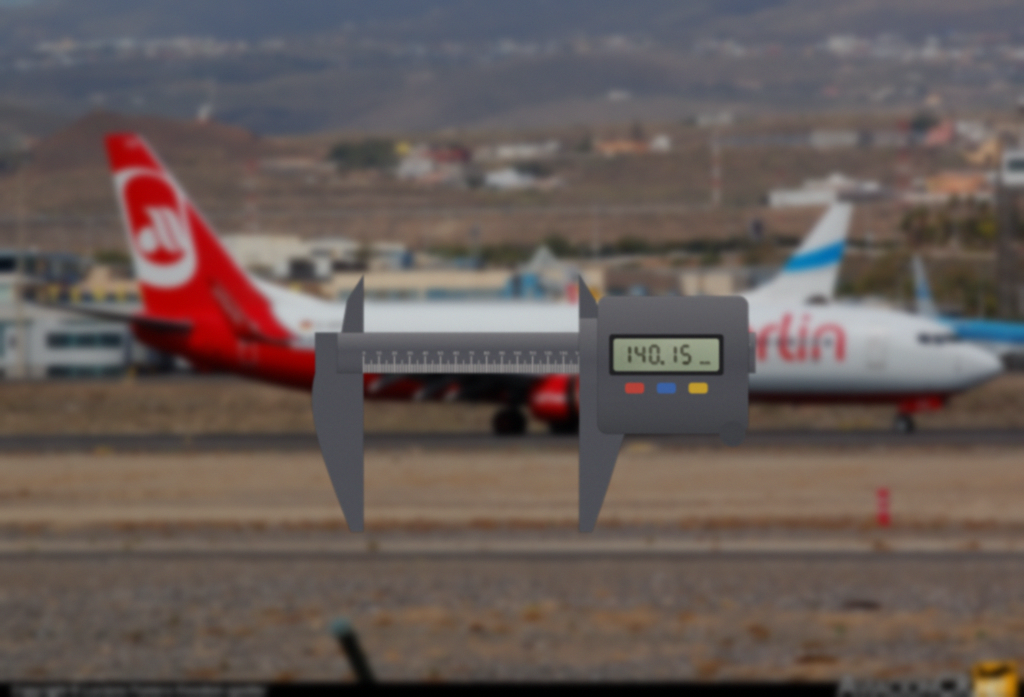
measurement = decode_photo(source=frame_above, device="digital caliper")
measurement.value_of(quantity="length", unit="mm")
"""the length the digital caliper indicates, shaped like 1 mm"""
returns 140.15 mm
